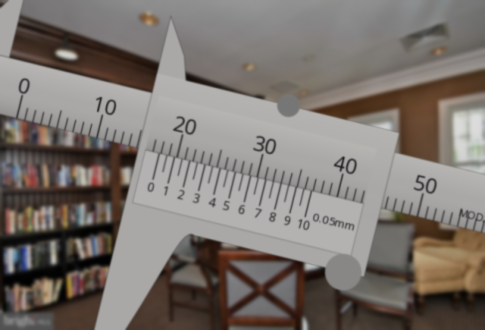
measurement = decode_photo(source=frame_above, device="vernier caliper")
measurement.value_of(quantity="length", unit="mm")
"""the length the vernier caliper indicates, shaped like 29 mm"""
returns 17.8 mm
